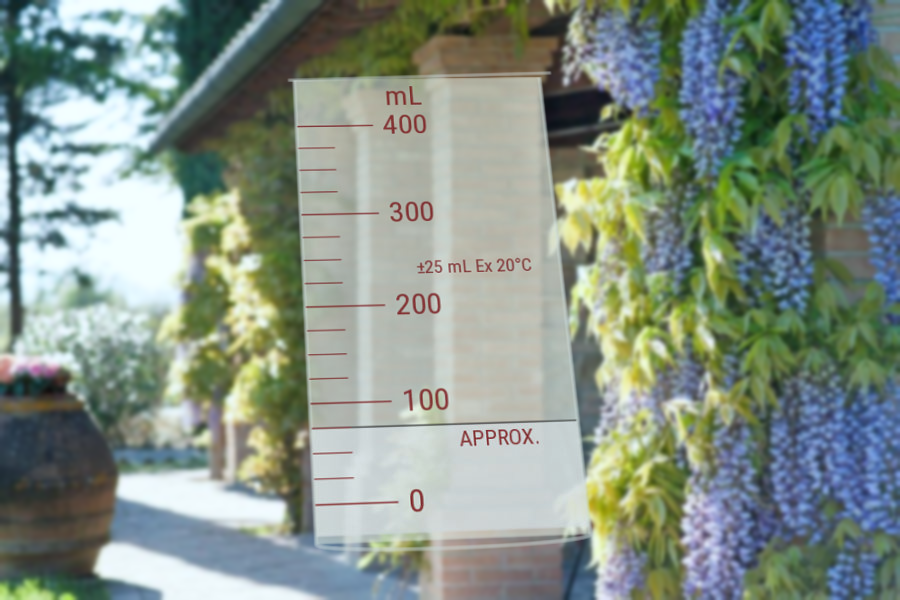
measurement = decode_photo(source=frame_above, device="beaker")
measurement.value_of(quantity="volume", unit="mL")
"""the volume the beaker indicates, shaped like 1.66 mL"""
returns 75 mL
